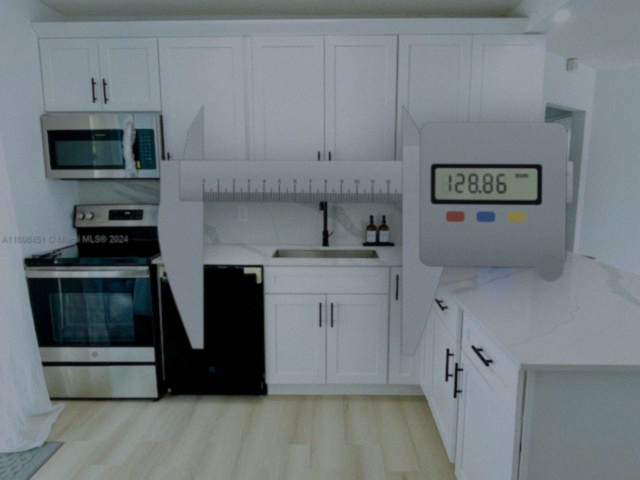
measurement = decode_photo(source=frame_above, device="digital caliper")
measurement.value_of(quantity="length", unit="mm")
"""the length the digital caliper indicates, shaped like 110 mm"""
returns 128.86 mm
